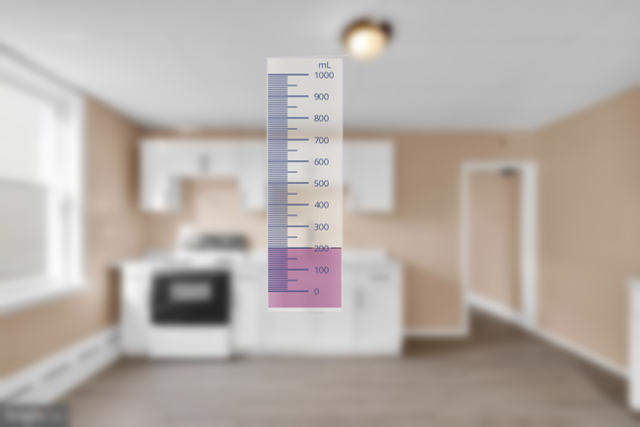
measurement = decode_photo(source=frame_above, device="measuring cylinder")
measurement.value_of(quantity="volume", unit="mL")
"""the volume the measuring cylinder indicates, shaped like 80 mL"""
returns 200 mL
